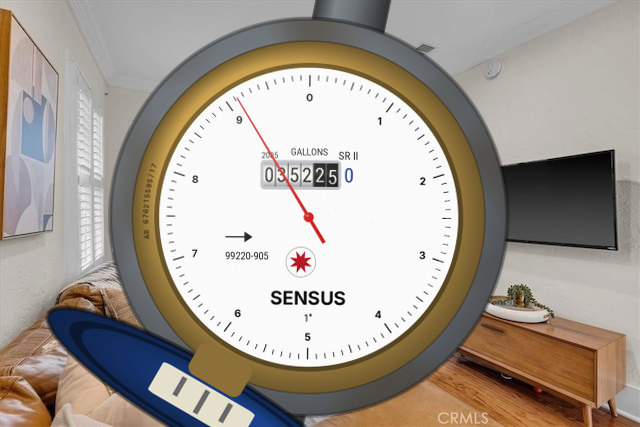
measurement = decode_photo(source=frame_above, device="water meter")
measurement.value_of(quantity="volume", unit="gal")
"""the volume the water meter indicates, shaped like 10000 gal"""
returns 352249.1 gal
